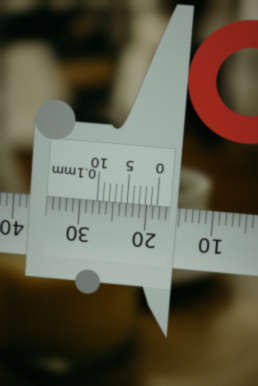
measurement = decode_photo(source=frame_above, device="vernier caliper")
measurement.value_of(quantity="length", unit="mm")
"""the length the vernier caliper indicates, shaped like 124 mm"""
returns 18.4 mm
